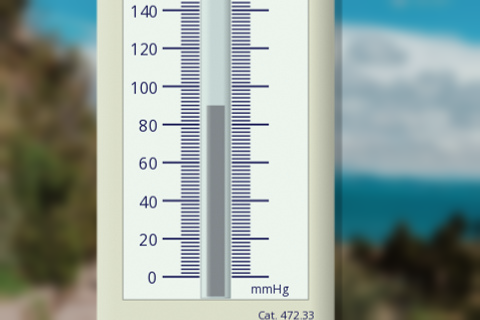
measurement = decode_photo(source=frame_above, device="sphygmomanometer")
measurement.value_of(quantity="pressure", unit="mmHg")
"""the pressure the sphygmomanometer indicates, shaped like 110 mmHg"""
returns 90 mmHg
